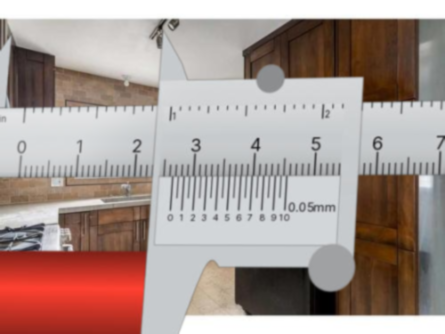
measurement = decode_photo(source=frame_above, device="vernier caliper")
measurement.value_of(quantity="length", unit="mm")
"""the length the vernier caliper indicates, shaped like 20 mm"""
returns 26.5 mm
